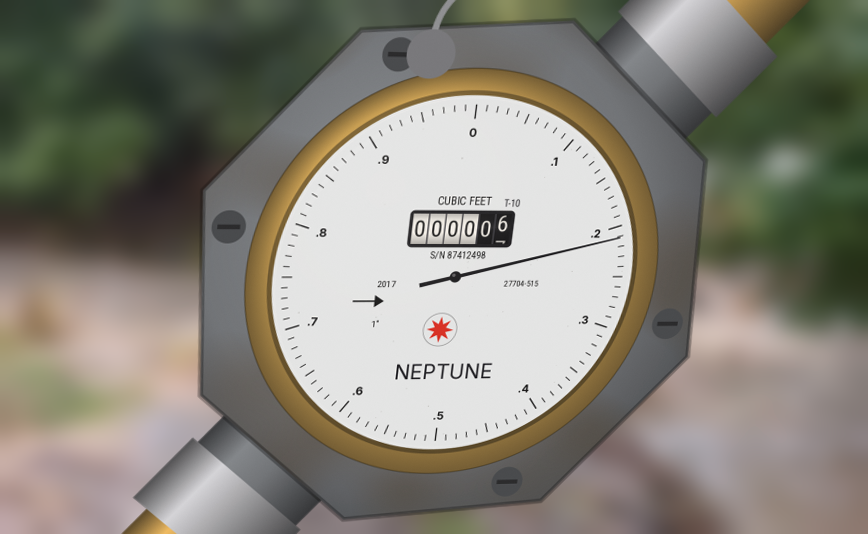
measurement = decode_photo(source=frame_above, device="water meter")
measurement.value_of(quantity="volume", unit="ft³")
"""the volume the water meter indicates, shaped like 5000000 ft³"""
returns 6.21 ft³
